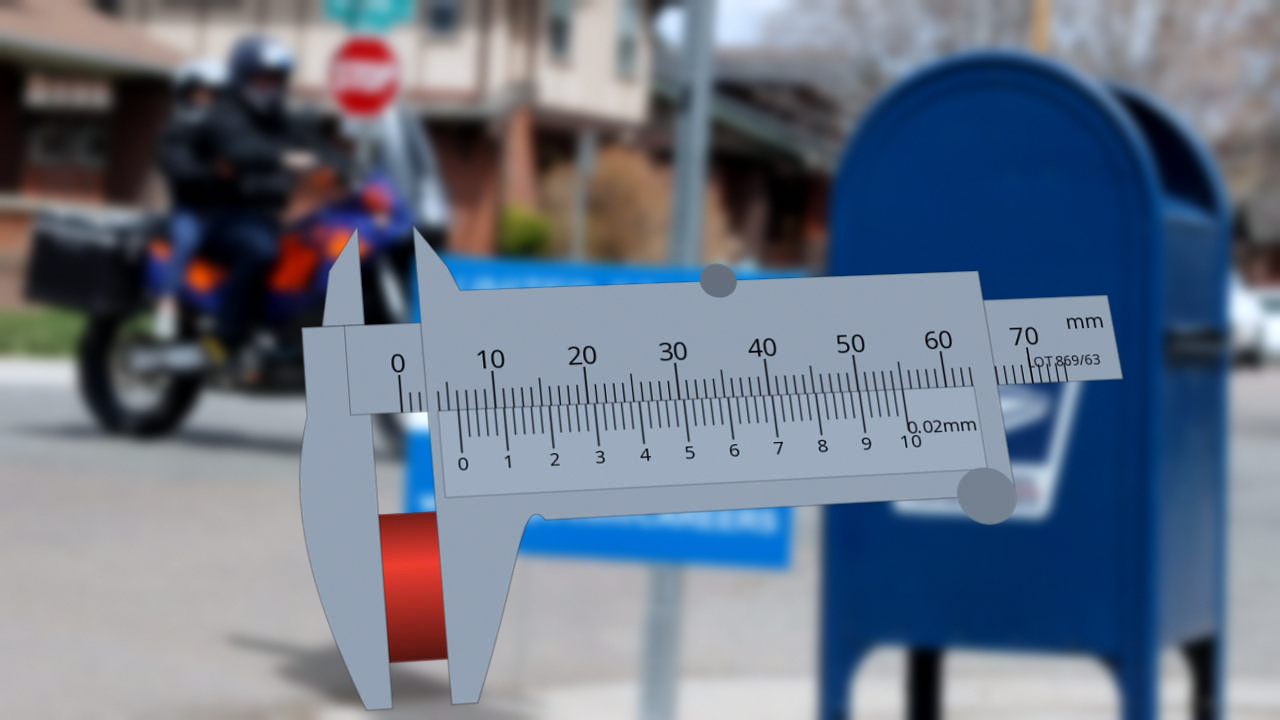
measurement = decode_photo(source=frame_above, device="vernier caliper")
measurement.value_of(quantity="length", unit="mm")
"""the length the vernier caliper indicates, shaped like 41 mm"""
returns 6.0 mm
